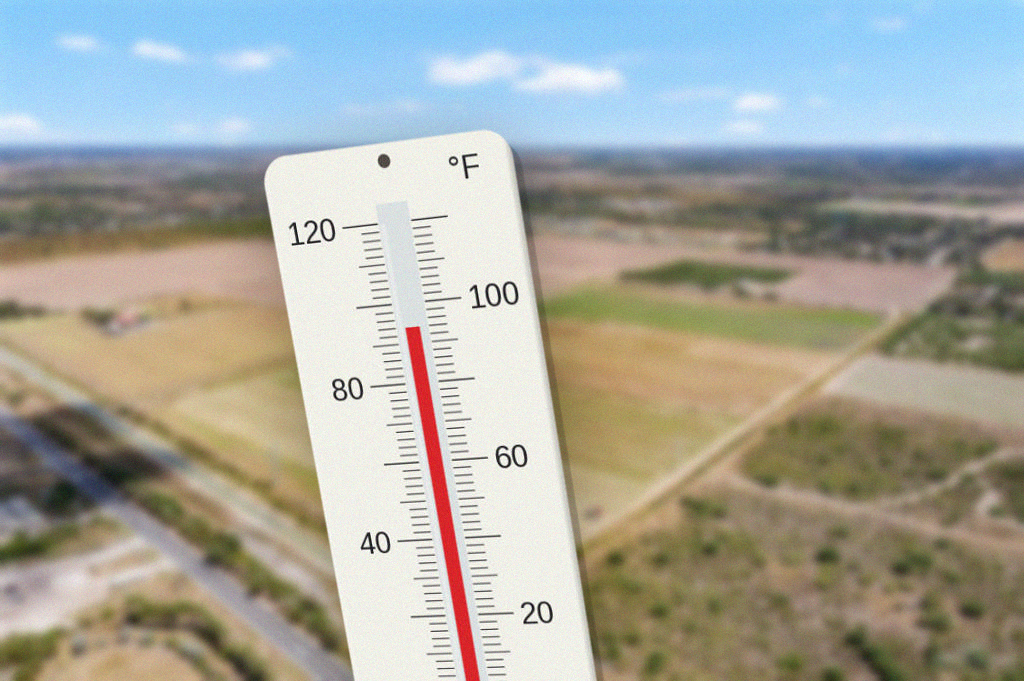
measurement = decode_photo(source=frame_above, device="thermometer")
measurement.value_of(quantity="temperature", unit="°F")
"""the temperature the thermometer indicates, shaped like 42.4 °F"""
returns 94 °F
